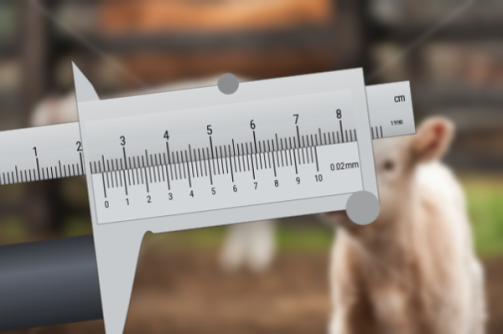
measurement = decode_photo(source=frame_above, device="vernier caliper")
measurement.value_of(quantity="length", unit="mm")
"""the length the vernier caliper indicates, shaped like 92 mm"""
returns 24.5 mm
